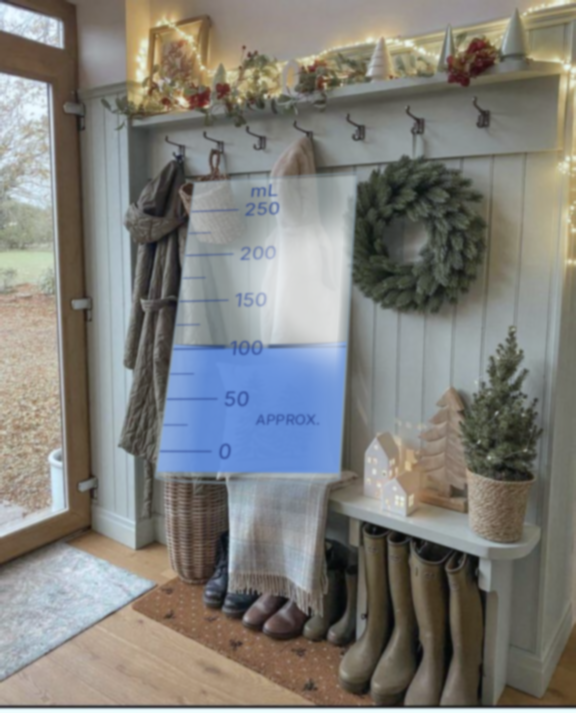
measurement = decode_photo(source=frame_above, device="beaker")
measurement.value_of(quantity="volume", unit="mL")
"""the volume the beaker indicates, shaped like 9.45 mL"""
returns 100 mL
